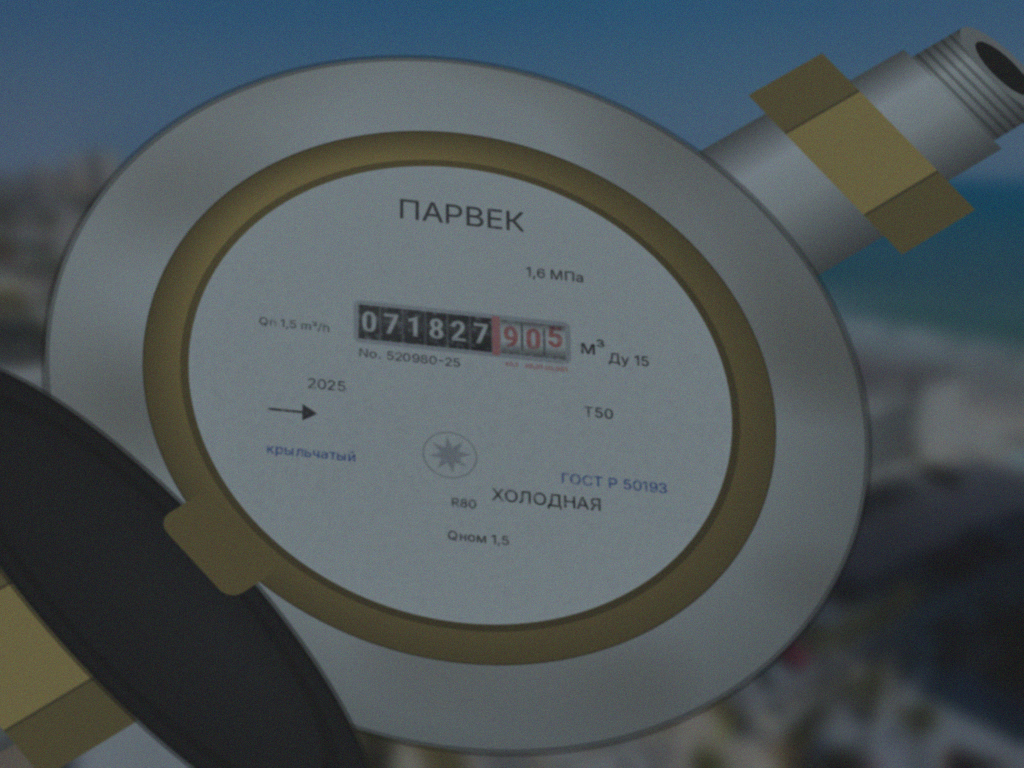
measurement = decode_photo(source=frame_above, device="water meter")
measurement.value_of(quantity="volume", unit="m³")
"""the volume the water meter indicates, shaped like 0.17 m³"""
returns 71827.905 m³
